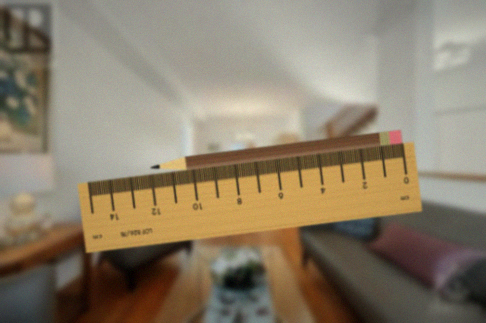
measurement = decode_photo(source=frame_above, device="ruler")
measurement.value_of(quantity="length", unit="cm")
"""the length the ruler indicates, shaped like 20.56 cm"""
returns 12 cm
